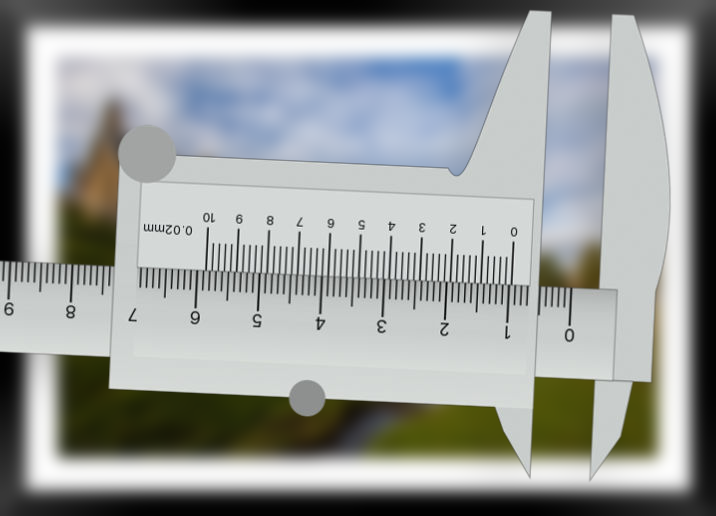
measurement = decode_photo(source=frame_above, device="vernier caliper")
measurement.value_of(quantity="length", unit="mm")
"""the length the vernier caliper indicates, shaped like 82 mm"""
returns 9.6 mm
